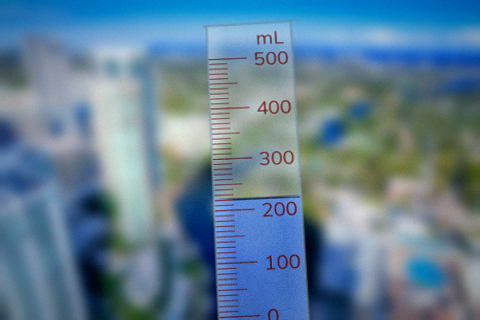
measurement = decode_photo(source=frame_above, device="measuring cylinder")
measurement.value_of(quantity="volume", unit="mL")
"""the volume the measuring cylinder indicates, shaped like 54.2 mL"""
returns 220 mL
